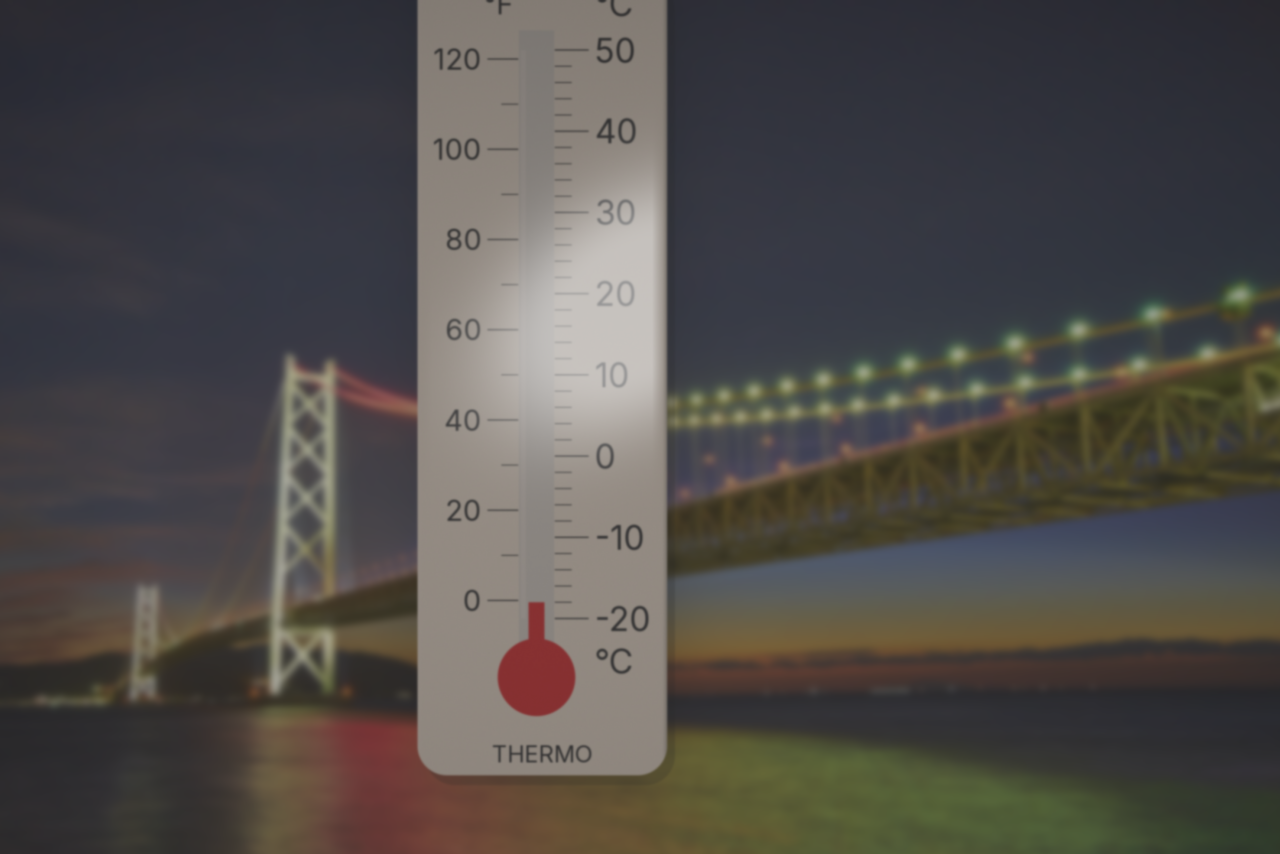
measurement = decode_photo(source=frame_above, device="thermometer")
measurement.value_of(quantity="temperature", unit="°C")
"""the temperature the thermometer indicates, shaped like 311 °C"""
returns -18 °C
